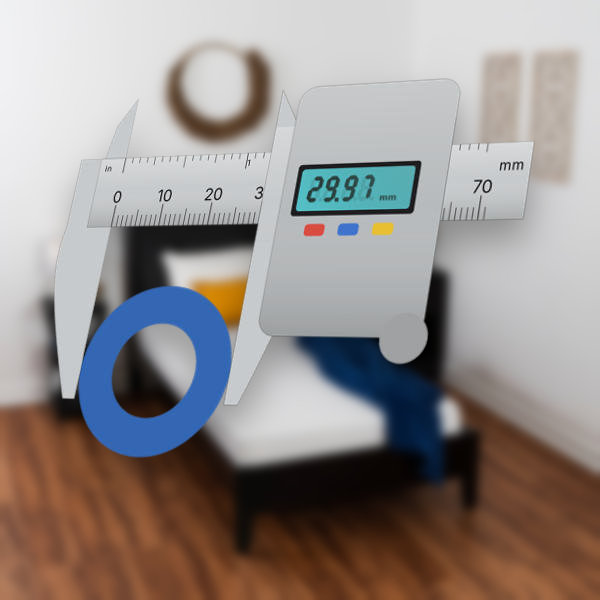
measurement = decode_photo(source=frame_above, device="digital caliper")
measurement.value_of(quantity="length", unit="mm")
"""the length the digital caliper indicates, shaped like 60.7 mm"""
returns 29.97 mm
